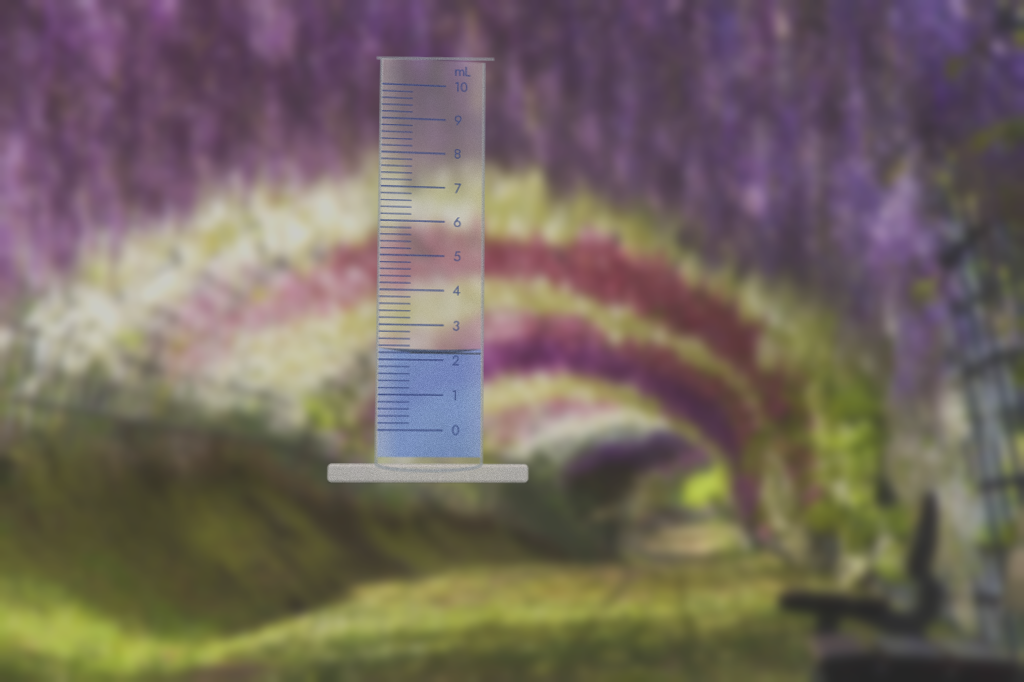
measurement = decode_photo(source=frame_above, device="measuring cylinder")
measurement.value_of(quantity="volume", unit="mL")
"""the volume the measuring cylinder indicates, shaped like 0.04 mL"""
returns 2.2 mL
